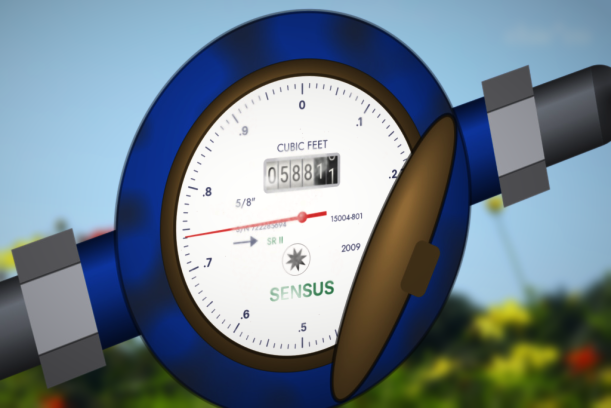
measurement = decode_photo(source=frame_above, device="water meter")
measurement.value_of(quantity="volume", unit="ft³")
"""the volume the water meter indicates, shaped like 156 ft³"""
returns 58810.74 ft³
